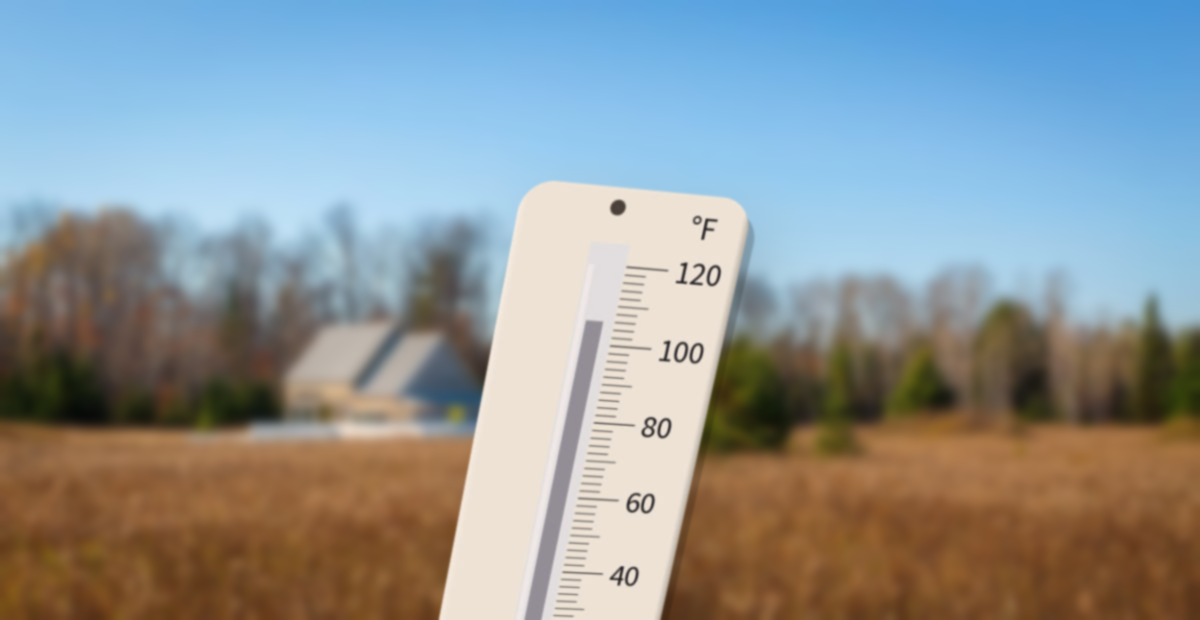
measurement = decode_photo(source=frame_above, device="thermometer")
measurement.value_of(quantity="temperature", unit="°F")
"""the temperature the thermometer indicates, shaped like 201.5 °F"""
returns 106 °F
